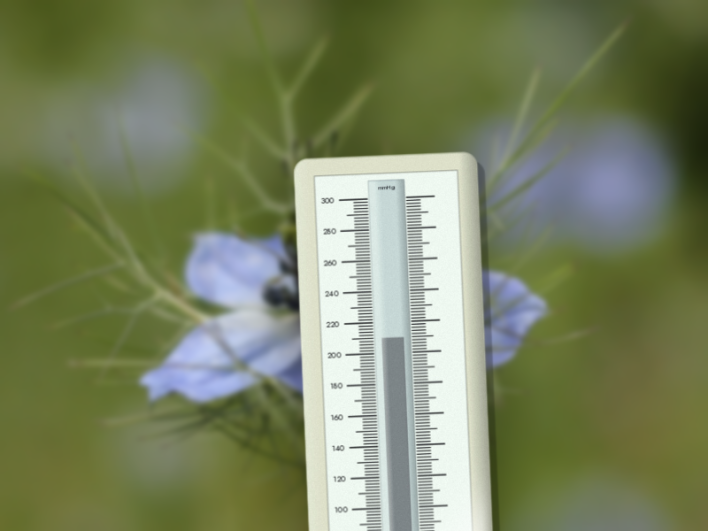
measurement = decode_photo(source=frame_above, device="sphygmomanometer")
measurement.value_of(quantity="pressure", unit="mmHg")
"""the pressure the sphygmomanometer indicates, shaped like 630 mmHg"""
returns 210 mmHg
